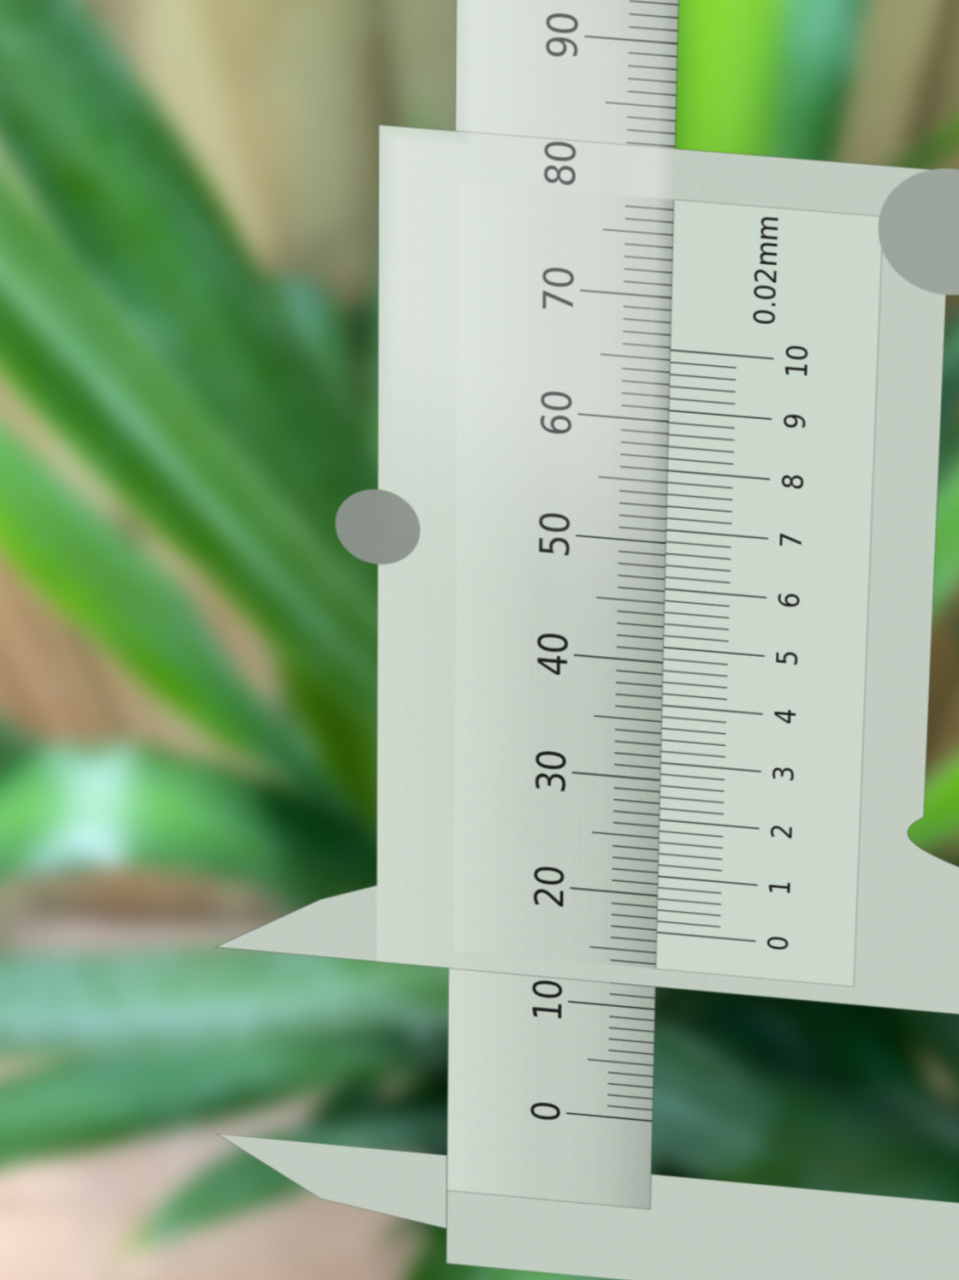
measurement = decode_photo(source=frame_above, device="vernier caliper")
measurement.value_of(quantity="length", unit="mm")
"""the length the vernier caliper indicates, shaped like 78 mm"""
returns 16.8 mm
